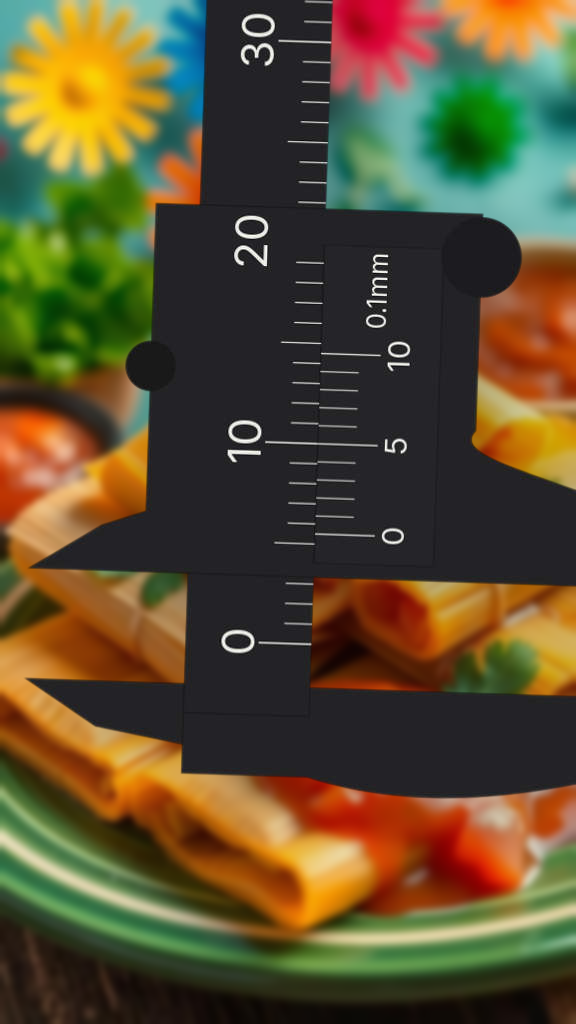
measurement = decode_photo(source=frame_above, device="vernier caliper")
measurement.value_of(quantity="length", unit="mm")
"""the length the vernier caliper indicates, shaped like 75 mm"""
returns 5.5 mm
